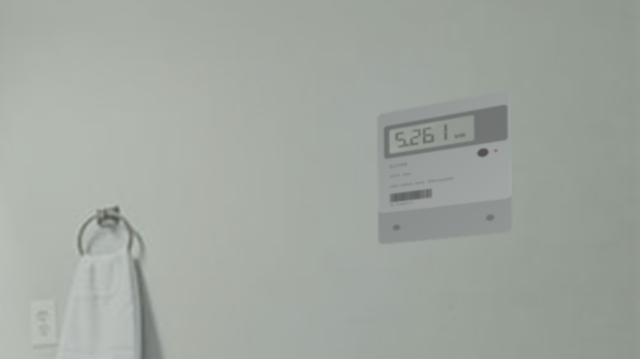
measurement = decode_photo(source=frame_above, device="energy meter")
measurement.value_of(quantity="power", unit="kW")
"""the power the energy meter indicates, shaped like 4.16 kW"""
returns 5.261 kW
